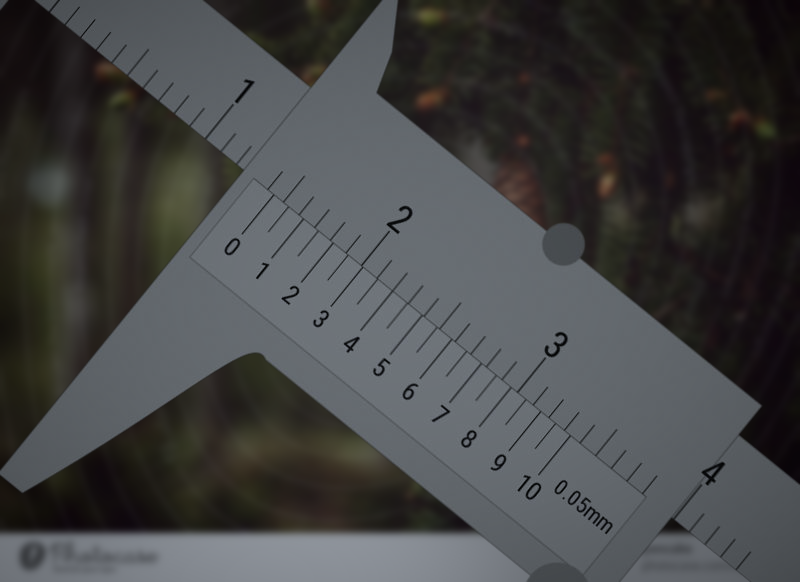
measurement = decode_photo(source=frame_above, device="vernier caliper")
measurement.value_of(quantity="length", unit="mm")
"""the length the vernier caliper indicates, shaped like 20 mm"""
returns 14.4 mm
